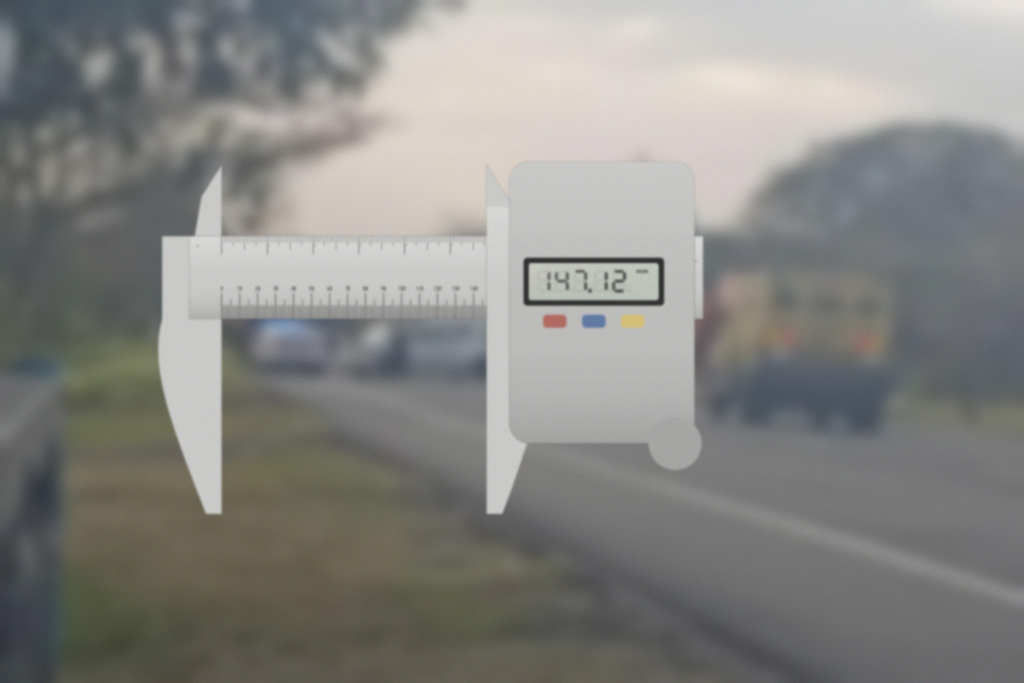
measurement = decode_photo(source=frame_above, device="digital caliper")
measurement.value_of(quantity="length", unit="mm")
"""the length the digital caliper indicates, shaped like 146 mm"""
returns 147.12 mm
